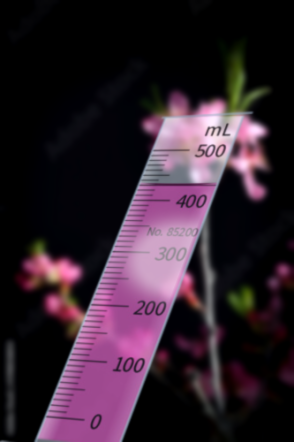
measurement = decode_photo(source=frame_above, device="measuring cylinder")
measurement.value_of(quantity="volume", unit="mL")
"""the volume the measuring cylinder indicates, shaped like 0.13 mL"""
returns 430 mL
